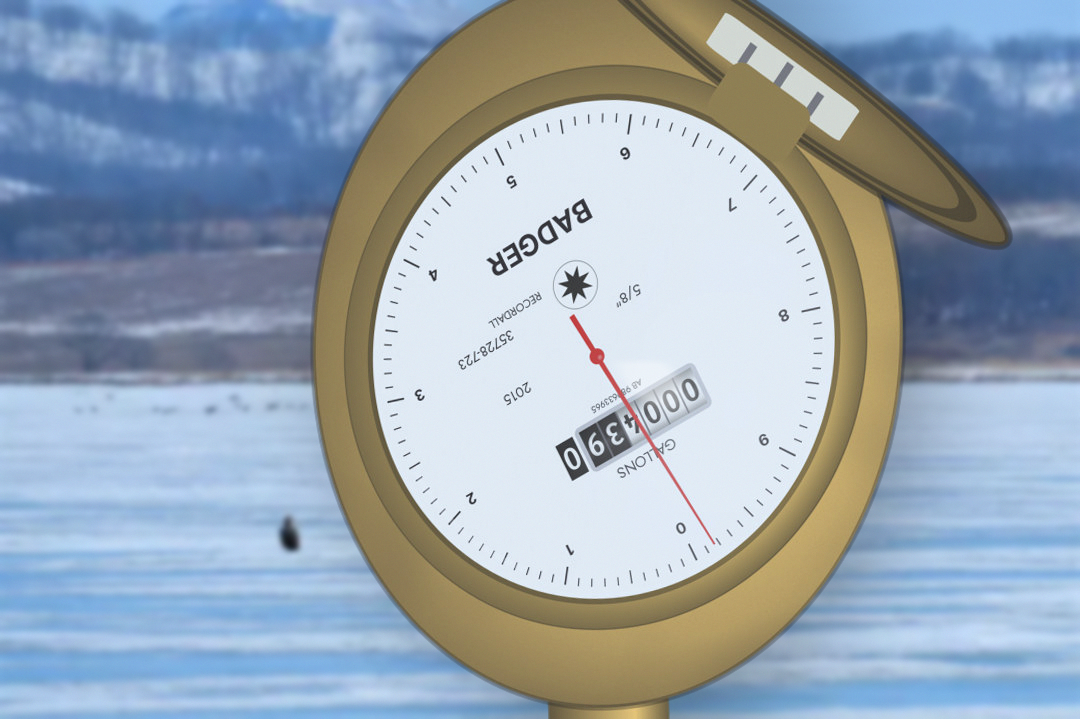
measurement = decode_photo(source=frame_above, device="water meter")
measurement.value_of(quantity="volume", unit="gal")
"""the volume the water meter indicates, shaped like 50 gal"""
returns 4389.8 gal
